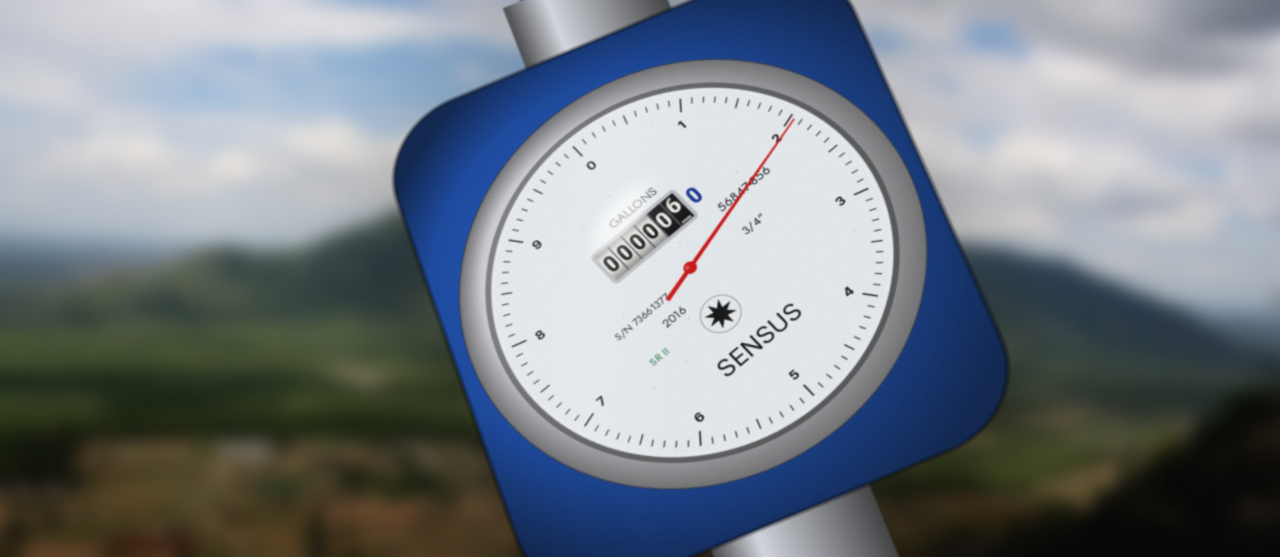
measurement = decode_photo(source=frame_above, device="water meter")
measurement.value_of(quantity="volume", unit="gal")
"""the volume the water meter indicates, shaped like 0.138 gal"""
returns 62.0 gal
